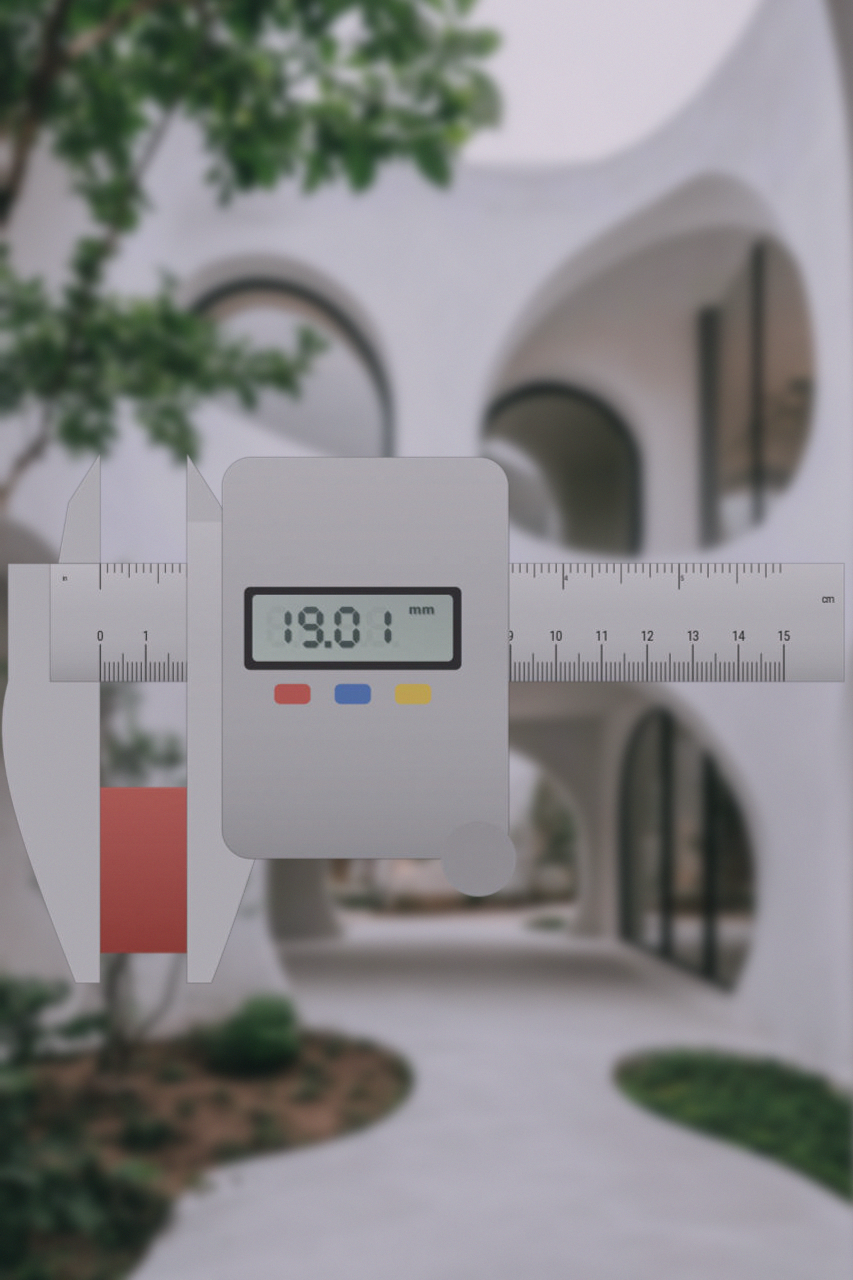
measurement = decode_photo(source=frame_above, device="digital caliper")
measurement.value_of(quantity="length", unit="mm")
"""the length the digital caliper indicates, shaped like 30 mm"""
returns 19.01 mm
